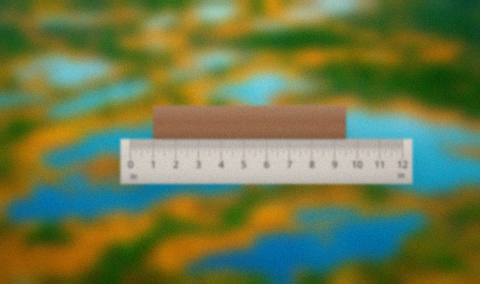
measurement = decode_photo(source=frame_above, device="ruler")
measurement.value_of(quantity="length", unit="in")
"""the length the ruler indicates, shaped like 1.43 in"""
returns 8.5 in
